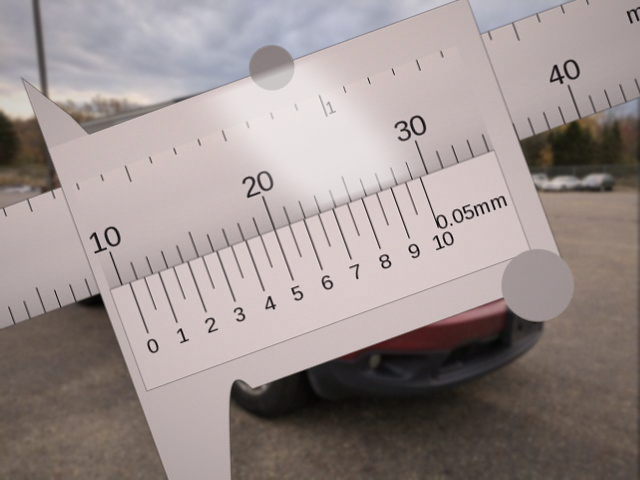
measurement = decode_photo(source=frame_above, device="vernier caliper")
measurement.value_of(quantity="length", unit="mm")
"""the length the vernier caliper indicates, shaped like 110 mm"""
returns 10.5 mm
